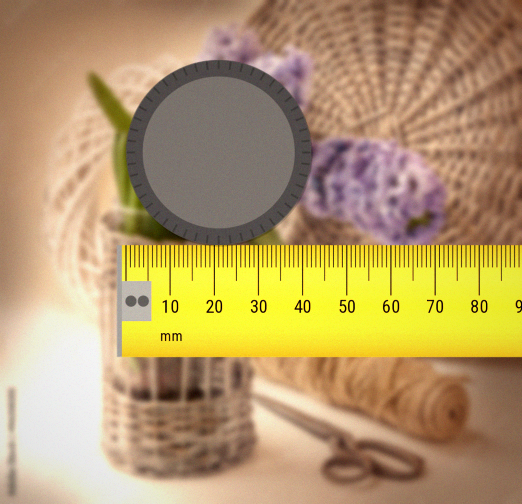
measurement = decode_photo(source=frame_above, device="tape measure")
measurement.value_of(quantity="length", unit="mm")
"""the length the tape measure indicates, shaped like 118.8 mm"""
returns 42 mm
